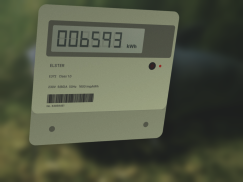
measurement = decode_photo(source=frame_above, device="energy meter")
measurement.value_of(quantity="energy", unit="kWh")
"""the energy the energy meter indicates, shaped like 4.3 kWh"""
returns 6593 kWh
